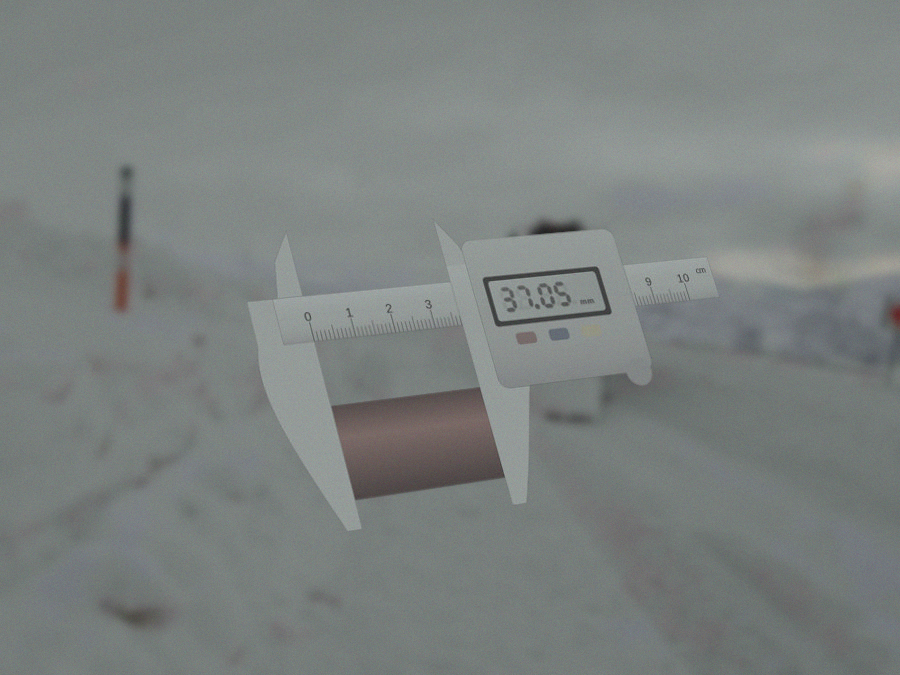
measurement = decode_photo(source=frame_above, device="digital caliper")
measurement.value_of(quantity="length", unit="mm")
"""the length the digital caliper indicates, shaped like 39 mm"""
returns 37.05 mm
